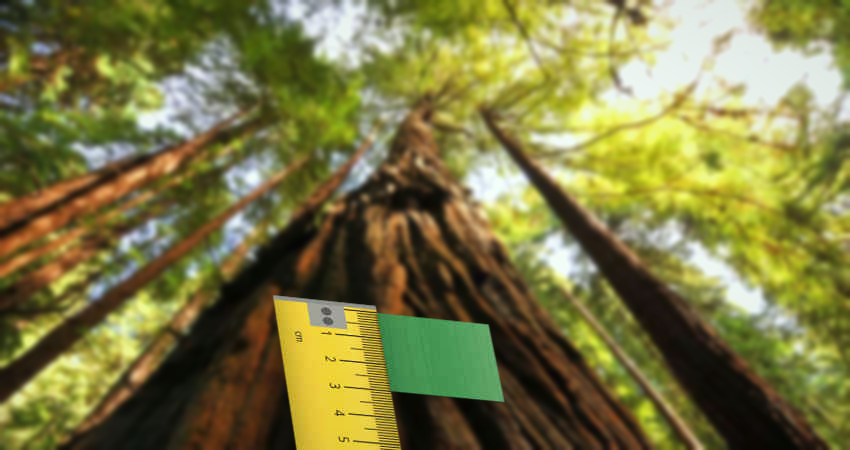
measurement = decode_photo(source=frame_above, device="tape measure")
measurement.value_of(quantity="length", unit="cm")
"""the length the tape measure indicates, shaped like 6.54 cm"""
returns 3 cm
